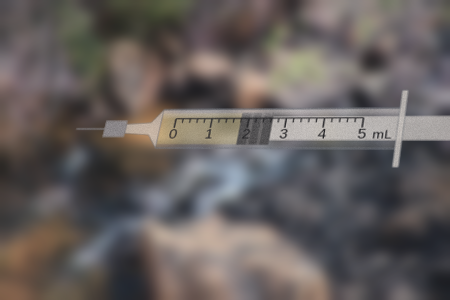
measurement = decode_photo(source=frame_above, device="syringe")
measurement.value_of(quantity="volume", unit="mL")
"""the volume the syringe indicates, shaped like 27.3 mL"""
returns 1.8 mL
